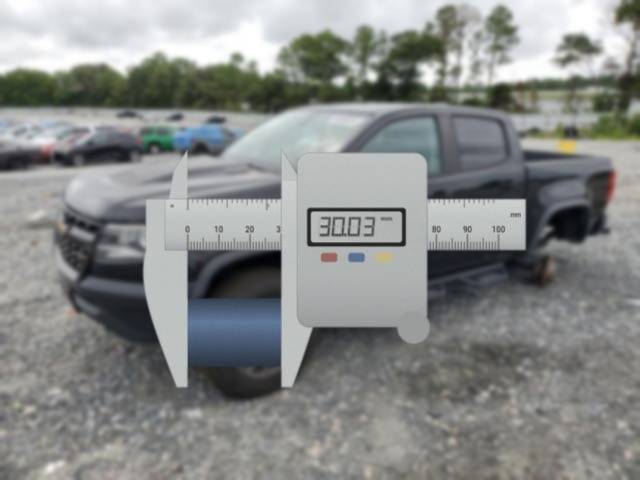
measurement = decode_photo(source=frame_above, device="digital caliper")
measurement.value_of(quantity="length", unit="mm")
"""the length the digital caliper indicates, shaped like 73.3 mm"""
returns 30.03 mm
